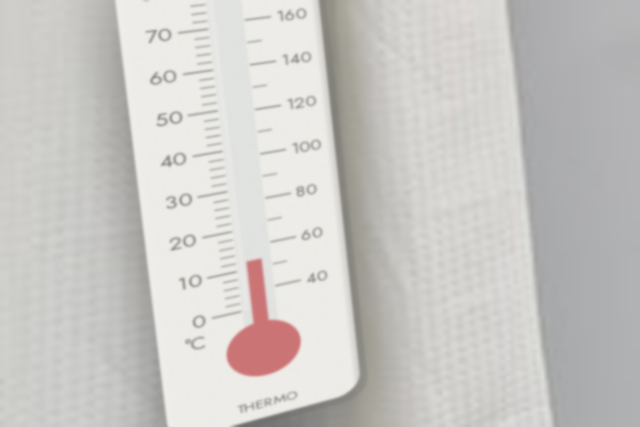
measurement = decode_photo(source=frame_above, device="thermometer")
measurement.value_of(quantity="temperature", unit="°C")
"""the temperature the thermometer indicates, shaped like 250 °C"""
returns 12 °C
